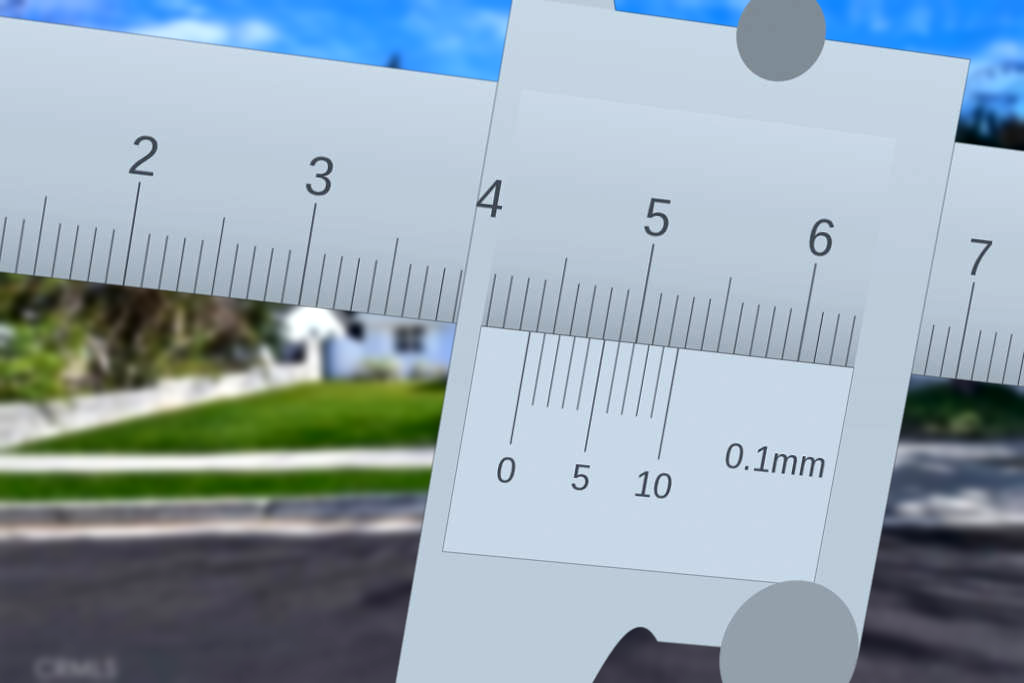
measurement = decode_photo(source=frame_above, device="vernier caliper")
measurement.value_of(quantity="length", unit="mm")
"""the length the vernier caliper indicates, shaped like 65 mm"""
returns 43.6 mm
